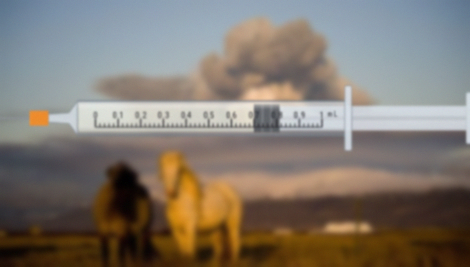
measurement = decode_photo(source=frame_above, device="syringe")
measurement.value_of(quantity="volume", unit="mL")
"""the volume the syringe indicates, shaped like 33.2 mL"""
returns 0.7 mL
